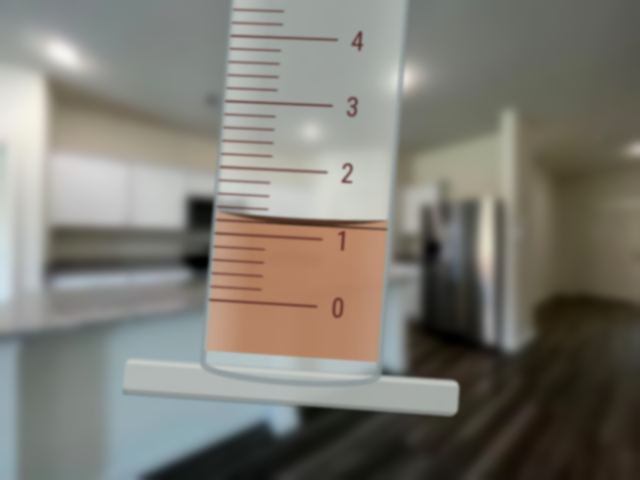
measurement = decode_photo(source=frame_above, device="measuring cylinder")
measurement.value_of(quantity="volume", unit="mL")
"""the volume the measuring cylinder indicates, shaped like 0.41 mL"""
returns 1.2 mL
